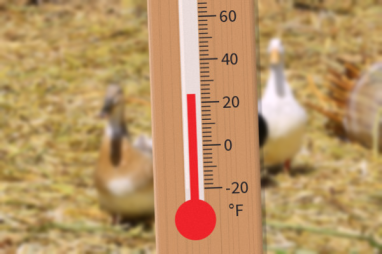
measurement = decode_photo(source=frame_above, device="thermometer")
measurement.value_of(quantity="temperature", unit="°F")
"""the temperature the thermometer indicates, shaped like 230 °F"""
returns 24 °F
